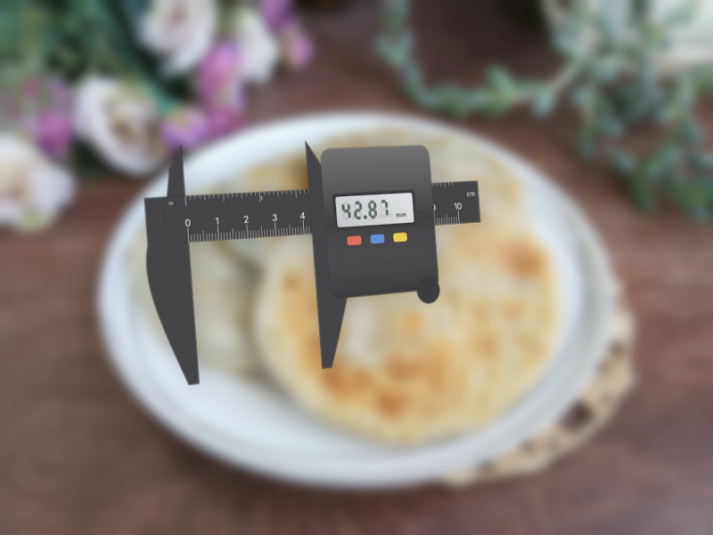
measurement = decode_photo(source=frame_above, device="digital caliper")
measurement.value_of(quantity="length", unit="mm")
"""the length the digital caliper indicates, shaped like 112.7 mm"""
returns 42.87 mm
